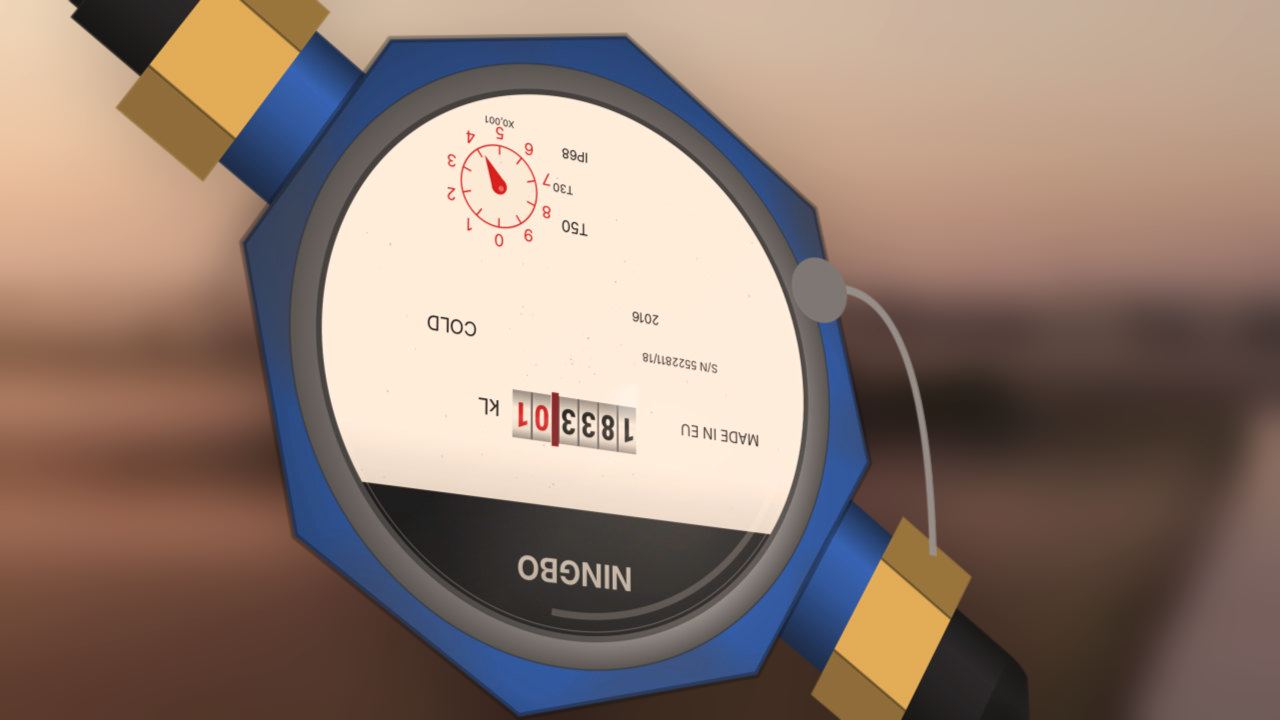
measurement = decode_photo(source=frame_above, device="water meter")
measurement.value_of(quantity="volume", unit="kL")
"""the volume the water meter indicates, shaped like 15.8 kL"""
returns 1833.014 kL
